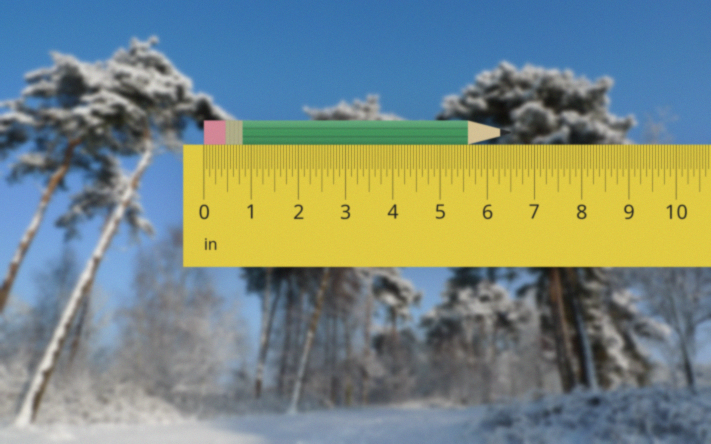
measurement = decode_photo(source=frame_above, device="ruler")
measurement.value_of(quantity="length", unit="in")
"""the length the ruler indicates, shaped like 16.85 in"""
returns 6.5 in
